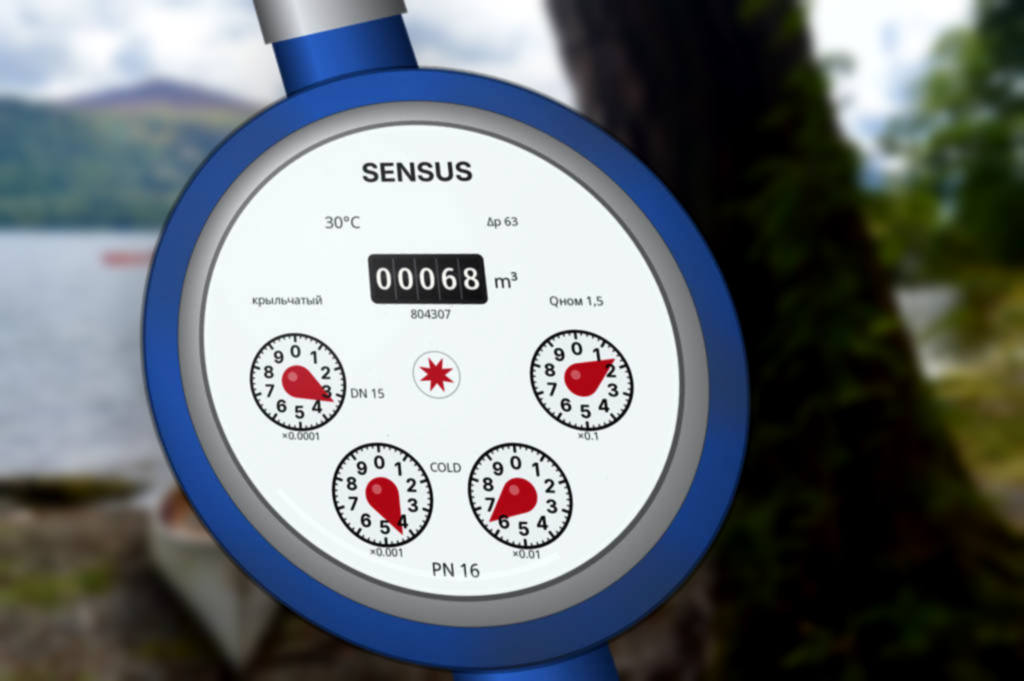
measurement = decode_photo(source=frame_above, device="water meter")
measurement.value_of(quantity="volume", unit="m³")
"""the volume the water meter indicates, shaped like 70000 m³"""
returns 68.1643 m³
